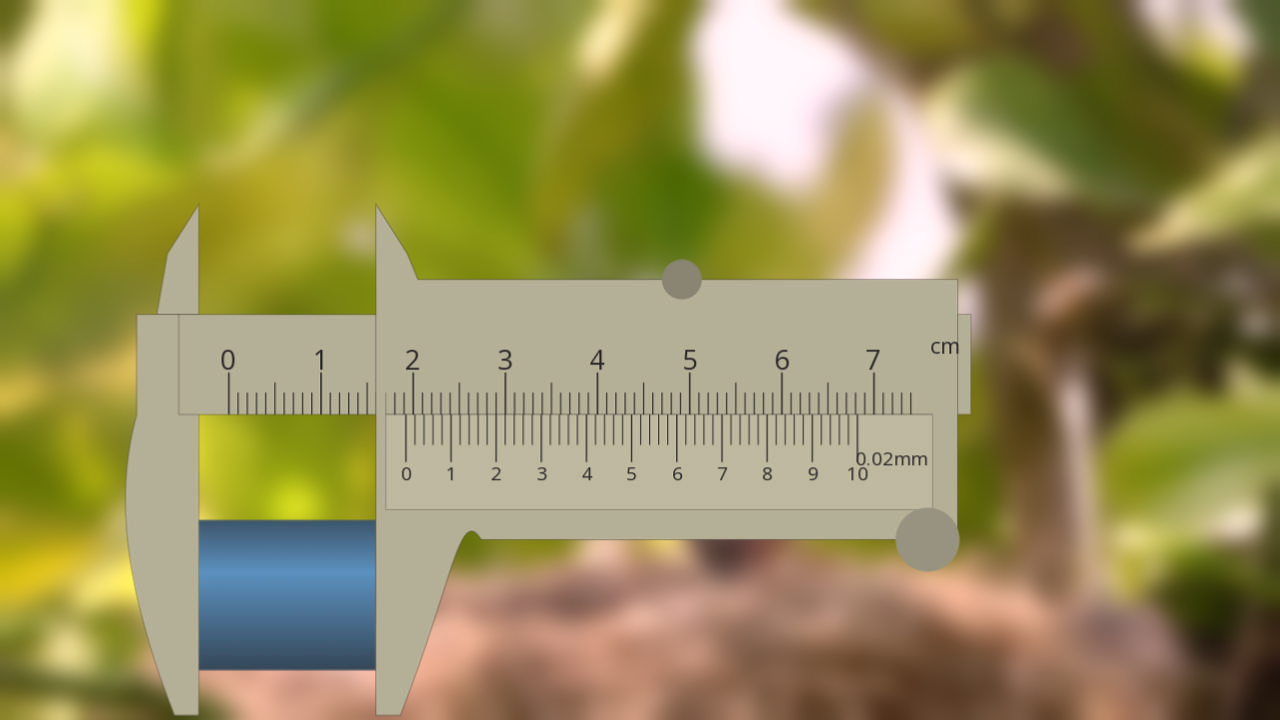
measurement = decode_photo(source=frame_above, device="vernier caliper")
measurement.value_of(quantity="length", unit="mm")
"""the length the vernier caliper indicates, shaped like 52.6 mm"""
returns 19.2 mm
